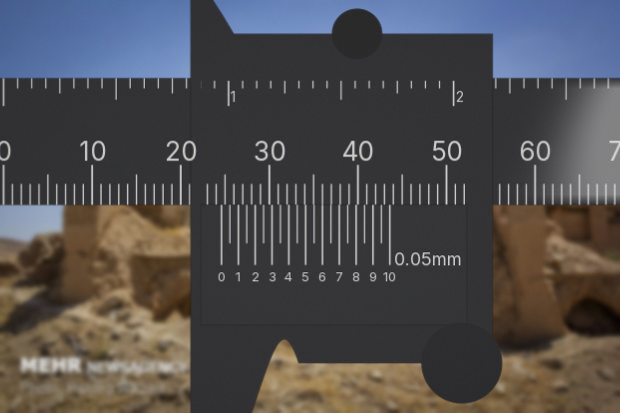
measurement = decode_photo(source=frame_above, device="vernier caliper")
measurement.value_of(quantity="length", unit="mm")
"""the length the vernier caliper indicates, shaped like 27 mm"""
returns 24.6 mm
